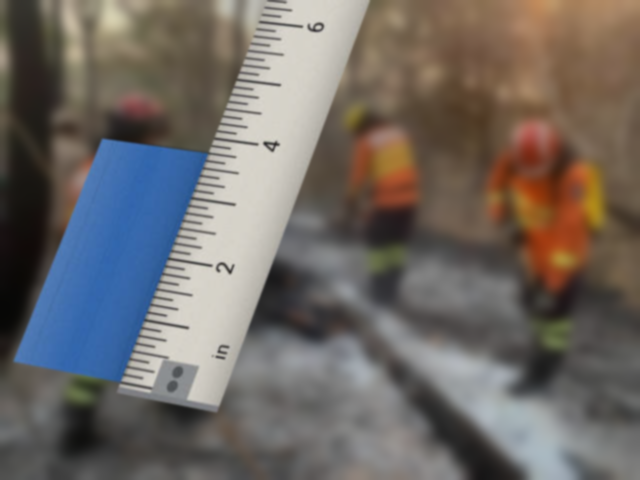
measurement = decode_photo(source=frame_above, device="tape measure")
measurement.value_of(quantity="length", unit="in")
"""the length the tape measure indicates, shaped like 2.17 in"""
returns 3.75 in
